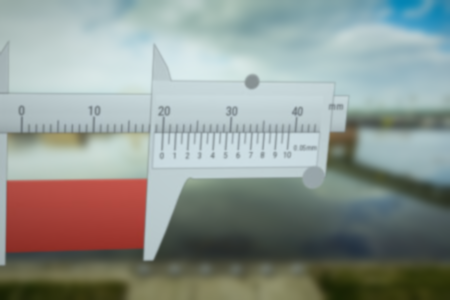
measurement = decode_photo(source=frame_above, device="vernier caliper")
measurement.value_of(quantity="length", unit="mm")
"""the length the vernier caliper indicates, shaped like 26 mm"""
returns 20.0 mm
